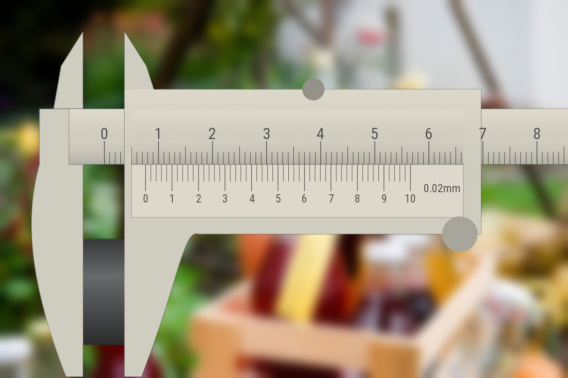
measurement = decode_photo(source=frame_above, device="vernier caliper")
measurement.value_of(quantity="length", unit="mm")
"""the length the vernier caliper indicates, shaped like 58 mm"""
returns 7.6 mm
